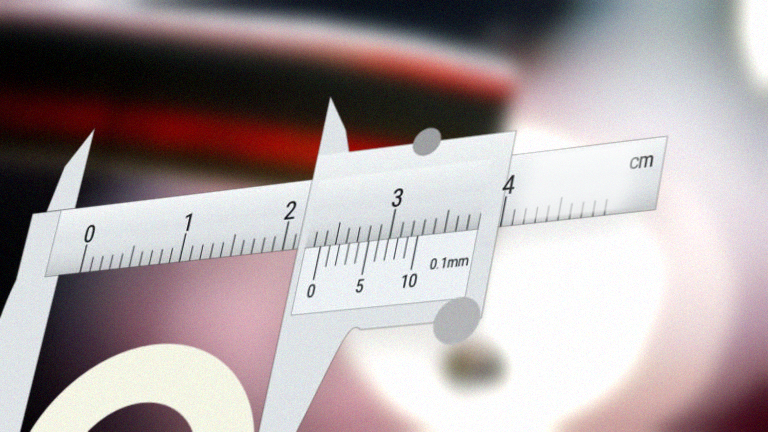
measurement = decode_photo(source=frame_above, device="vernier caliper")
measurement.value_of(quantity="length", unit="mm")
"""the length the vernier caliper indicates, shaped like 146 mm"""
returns 23.6 mm
